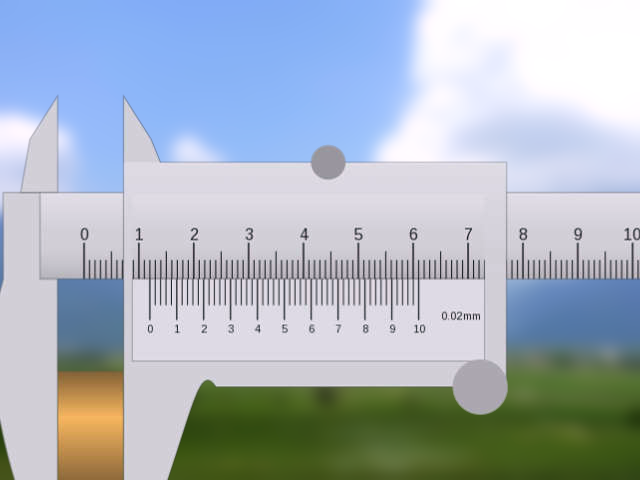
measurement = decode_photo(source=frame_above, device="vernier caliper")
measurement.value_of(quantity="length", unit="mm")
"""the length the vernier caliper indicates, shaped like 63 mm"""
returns 12.0 mm
